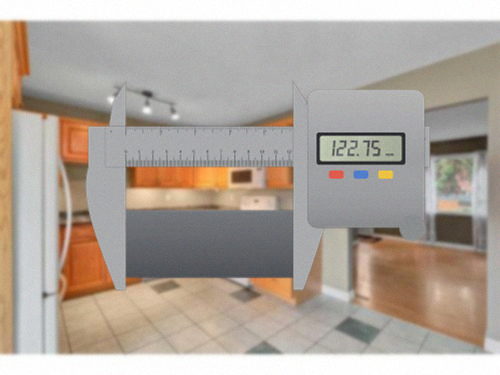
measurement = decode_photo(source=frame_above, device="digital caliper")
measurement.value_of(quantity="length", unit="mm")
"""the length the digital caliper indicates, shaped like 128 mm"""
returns 122.75 mm
